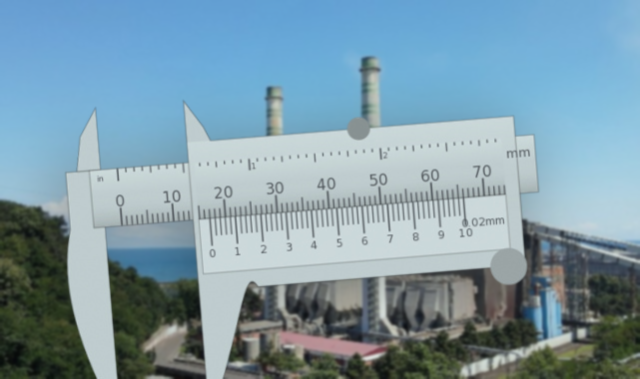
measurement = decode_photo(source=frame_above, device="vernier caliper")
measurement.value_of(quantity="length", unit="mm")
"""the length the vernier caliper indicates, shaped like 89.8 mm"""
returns 17.0 mm
